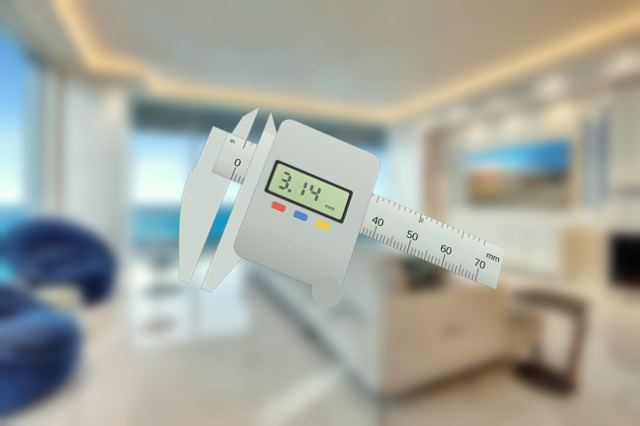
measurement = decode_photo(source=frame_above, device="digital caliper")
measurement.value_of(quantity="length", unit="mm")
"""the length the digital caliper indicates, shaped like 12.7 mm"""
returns 3.14 mm
